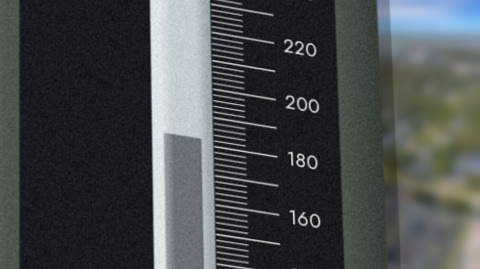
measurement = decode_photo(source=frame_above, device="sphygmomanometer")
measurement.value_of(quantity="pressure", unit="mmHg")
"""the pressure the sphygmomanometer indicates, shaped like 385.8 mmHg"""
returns 182 mmHg
